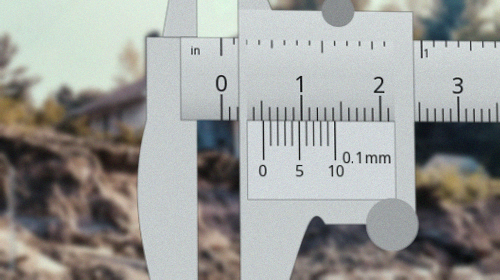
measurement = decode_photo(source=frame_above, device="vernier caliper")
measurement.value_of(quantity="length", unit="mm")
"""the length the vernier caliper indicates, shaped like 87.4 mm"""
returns 5.2 mm
